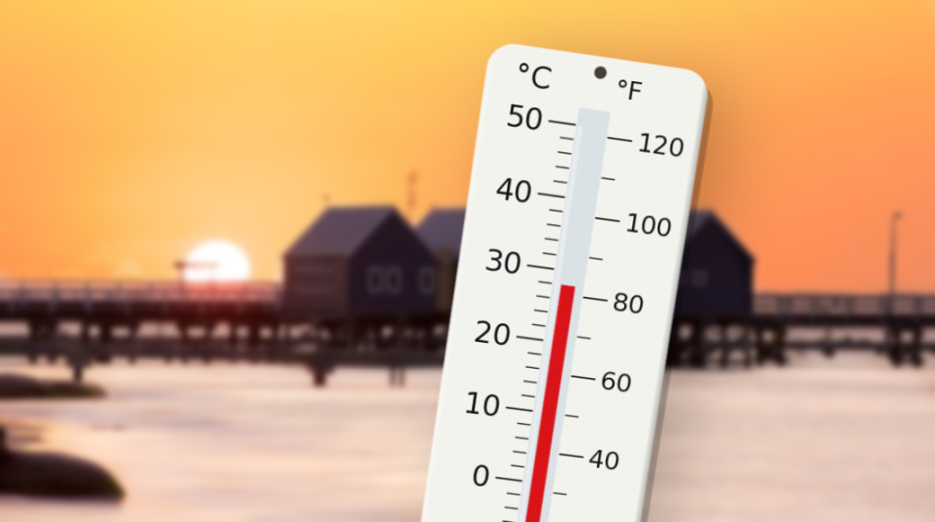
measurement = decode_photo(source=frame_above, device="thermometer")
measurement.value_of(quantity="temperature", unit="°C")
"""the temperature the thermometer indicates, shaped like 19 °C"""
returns 28 °C
